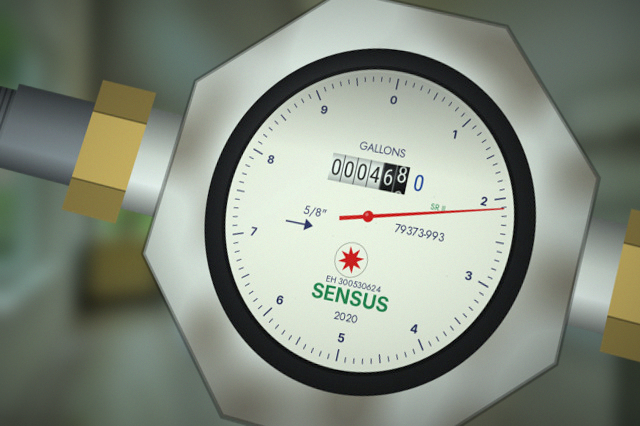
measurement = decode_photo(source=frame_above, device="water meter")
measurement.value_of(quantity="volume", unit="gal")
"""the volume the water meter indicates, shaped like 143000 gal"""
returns 4682.1 gal
